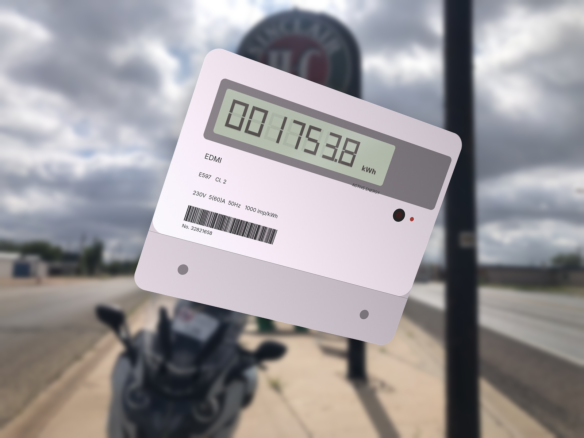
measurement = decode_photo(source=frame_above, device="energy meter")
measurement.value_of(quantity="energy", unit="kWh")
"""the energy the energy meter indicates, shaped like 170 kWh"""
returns 1753.8 kWh
